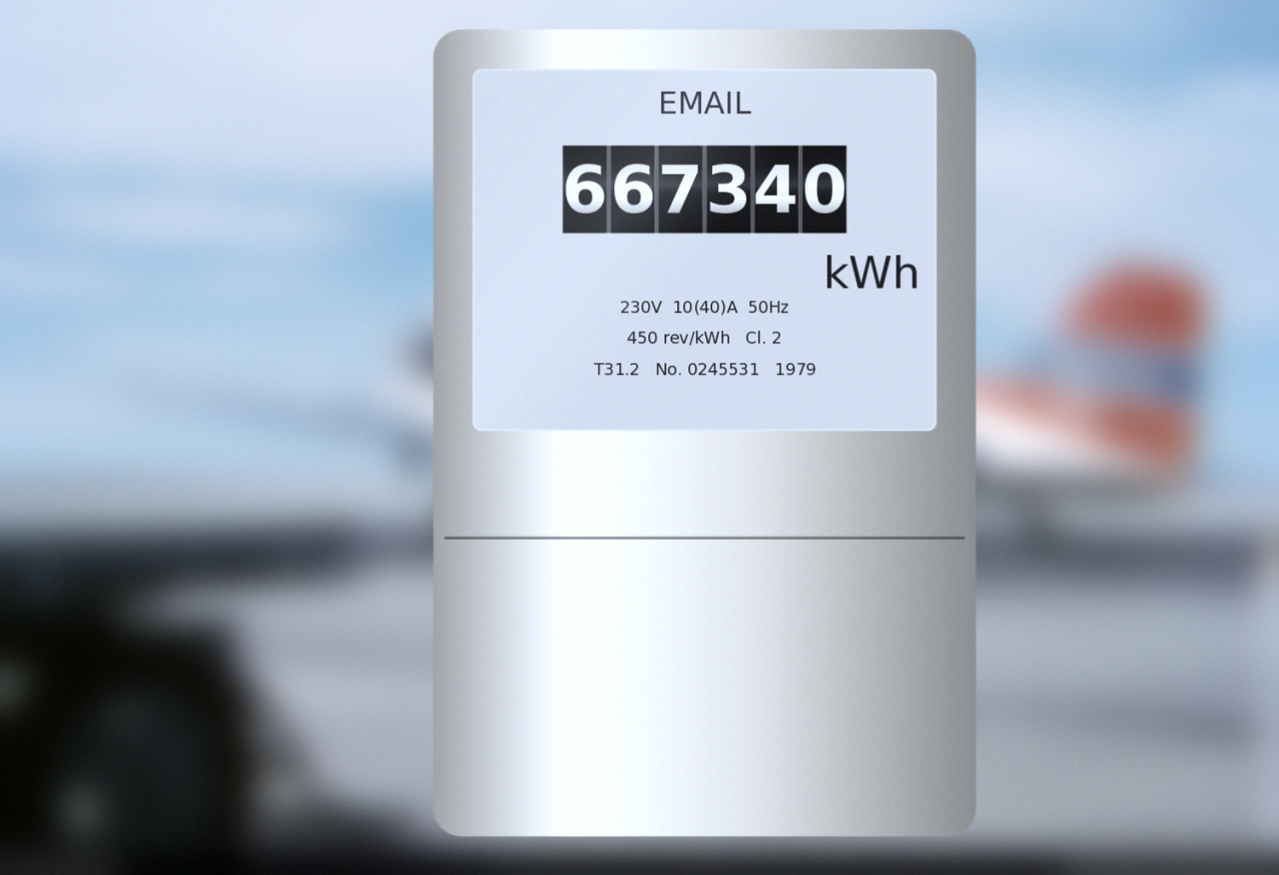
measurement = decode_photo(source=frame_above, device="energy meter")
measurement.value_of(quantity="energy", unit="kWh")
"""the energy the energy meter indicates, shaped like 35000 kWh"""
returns 667340 kWh
